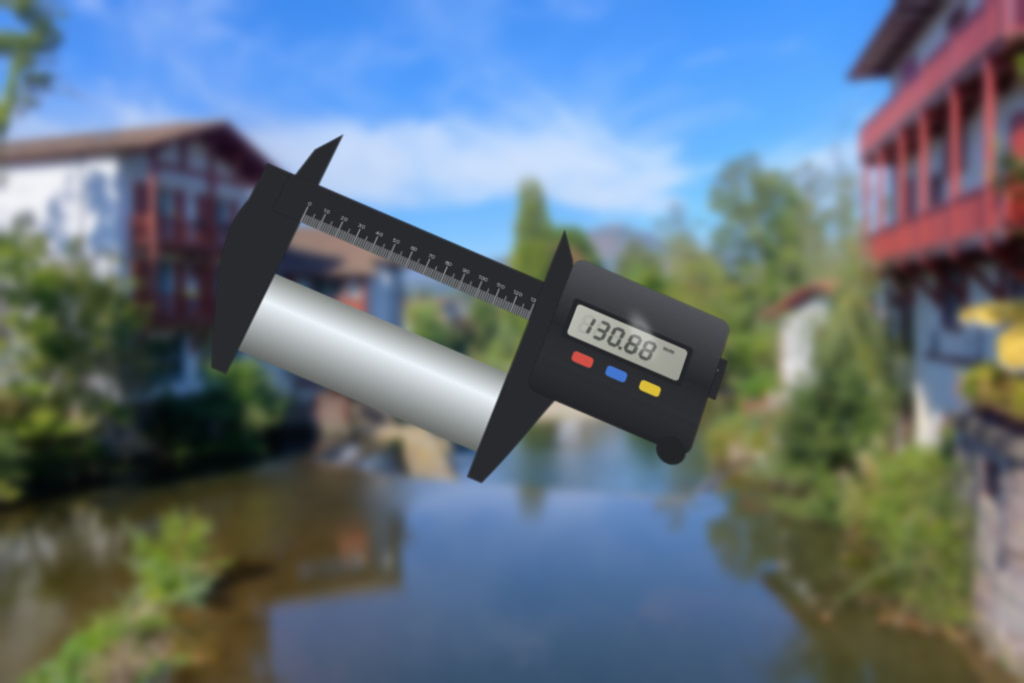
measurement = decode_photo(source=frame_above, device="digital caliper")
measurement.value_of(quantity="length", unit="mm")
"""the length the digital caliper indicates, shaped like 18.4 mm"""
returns 130.88 mm
